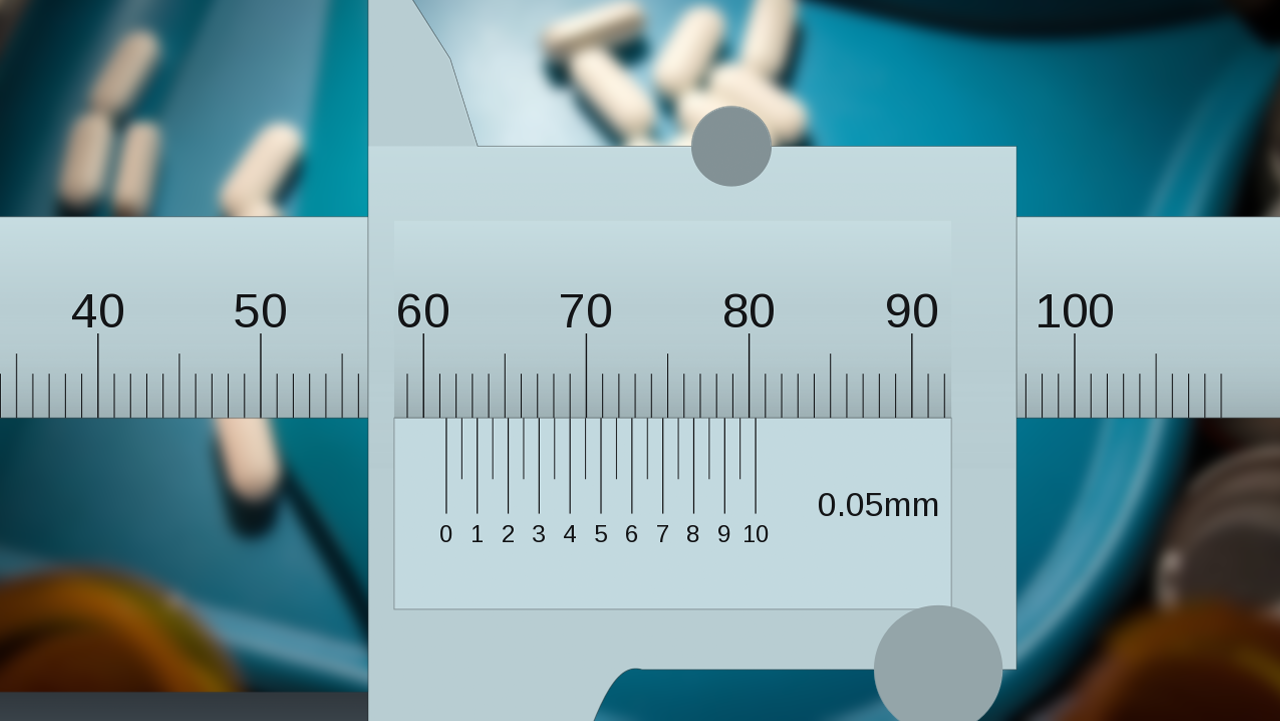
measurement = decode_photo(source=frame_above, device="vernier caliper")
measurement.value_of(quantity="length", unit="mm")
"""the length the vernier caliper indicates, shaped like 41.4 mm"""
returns 61.4 mm
